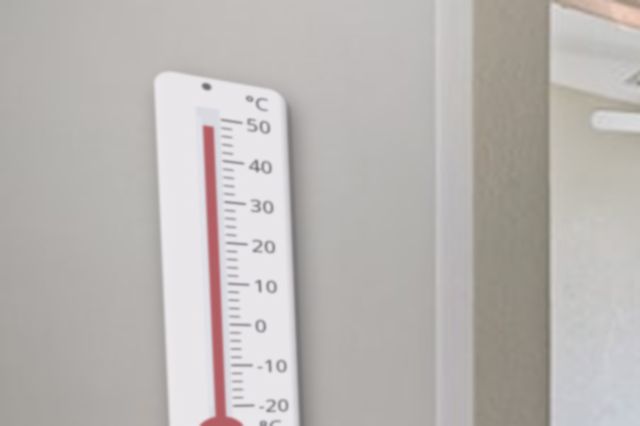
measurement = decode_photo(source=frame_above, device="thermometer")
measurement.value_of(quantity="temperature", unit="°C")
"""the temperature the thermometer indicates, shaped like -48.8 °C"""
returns 48 °C
